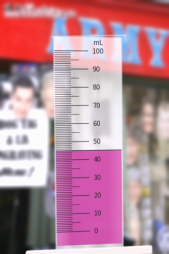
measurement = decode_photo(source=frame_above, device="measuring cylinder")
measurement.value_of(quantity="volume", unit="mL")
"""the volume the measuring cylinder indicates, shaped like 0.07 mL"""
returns 45 mL
